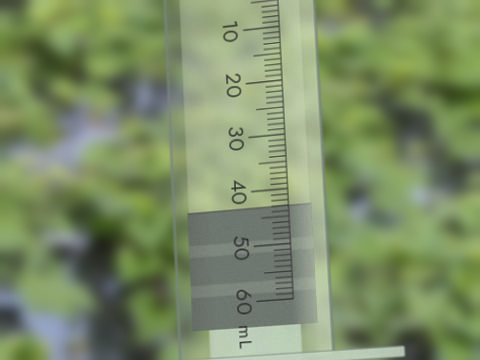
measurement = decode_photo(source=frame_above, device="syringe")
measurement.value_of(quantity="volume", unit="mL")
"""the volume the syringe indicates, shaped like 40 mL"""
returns 43 mL
